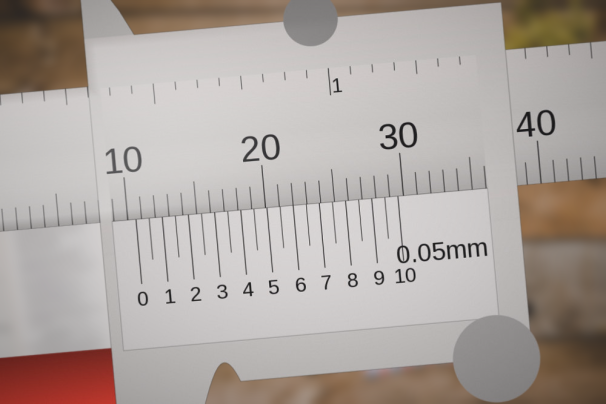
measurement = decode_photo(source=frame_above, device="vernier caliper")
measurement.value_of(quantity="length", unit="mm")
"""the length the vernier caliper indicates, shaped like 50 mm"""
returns 10.6 mm
